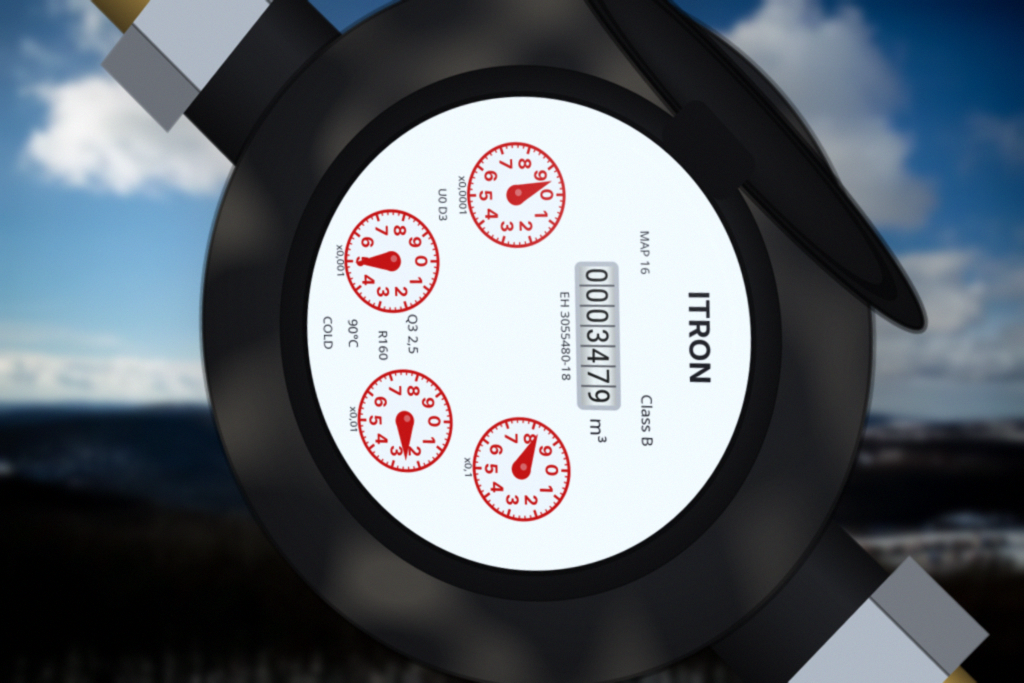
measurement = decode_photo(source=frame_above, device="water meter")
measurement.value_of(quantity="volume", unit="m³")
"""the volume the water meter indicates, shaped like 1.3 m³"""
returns 3479.8249 m³
